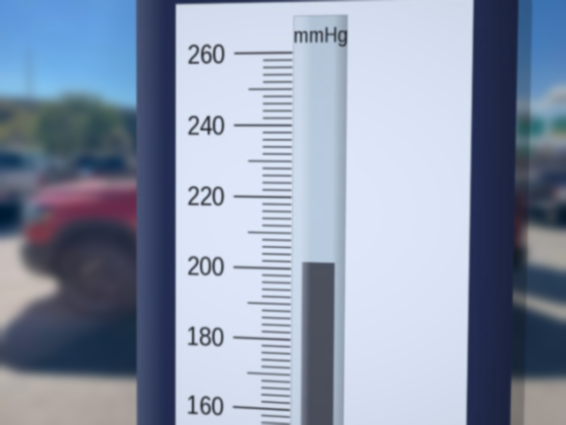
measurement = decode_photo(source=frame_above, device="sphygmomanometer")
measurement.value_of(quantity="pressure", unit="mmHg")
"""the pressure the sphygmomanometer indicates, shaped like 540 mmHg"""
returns 202 mmHg
